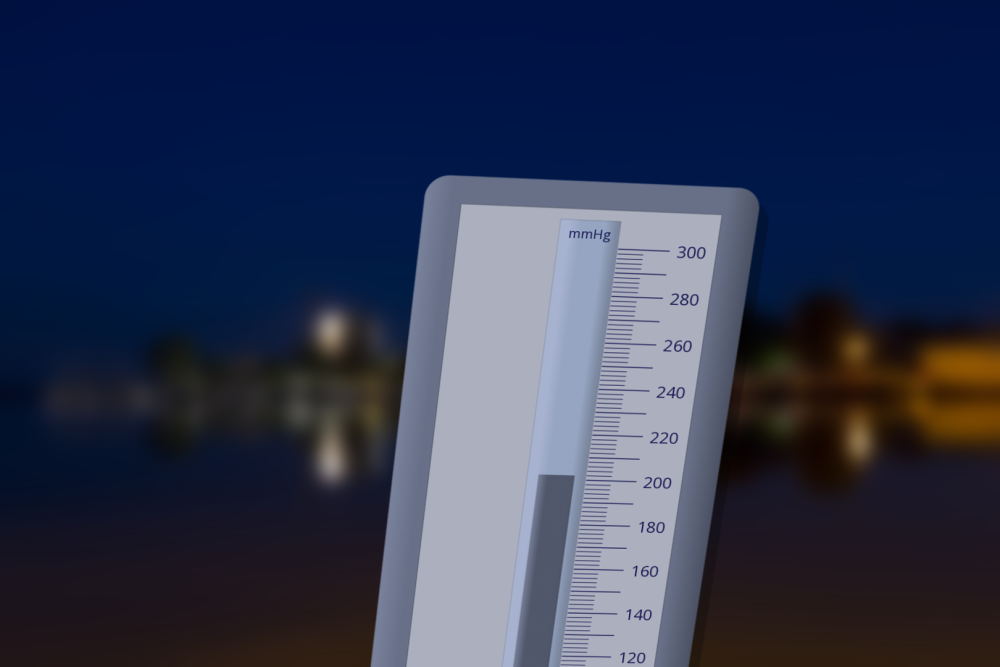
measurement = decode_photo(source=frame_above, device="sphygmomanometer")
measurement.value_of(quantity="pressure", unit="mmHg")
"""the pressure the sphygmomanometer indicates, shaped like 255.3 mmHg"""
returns 202 mmHg
